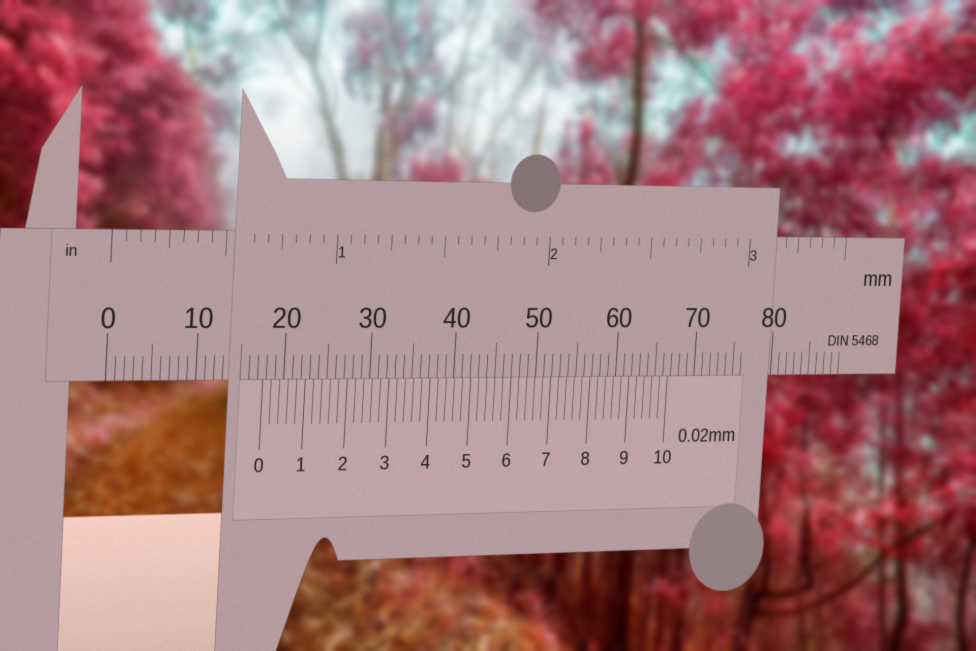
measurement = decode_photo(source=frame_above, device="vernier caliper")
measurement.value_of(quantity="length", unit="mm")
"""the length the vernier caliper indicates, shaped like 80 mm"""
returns 17.6 mm
